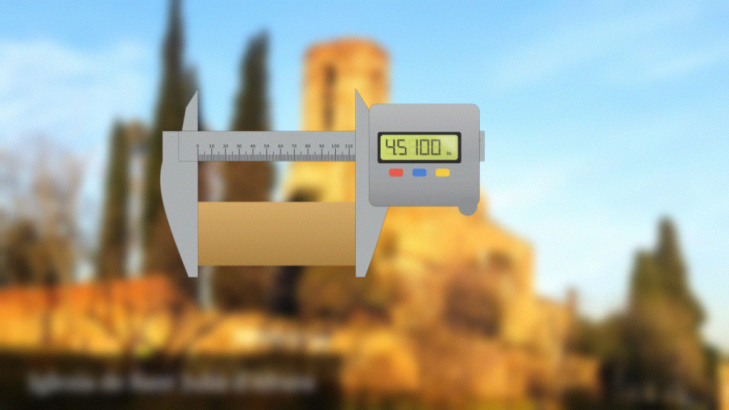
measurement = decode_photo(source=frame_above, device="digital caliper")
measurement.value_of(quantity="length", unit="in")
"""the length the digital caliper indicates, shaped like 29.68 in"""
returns 4.5100 in
